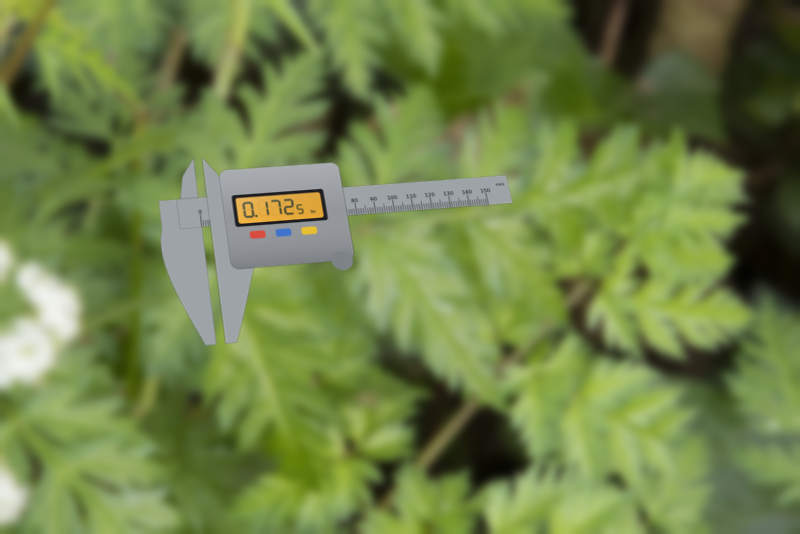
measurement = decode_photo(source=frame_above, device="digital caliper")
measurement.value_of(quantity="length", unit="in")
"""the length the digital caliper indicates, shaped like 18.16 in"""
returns 0.1725 in
